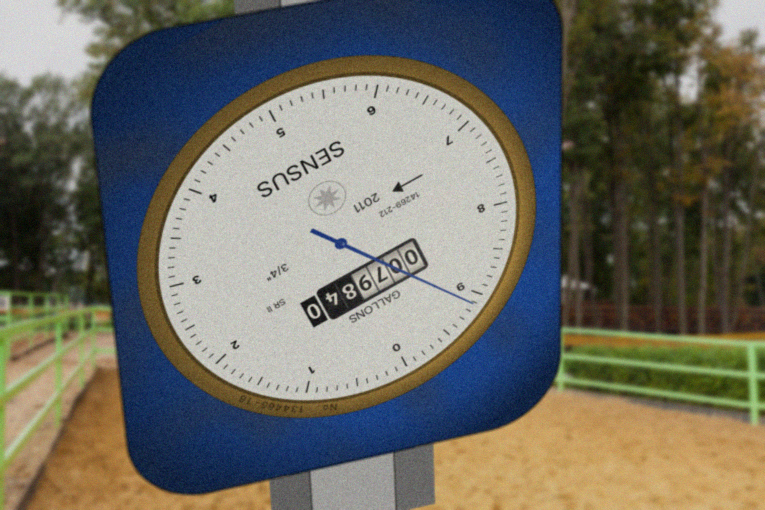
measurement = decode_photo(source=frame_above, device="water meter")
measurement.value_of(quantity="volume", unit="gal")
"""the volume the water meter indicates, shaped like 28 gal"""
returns 79839.1 gal
